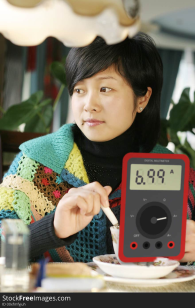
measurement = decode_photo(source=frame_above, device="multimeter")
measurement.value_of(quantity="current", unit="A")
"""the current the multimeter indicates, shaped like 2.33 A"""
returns 6.99 A
